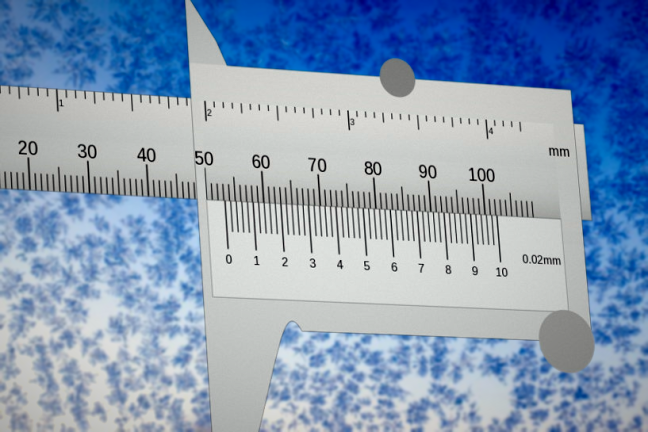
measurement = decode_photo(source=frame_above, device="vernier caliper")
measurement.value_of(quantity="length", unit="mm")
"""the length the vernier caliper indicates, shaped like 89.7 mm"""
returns 53.2 mm
